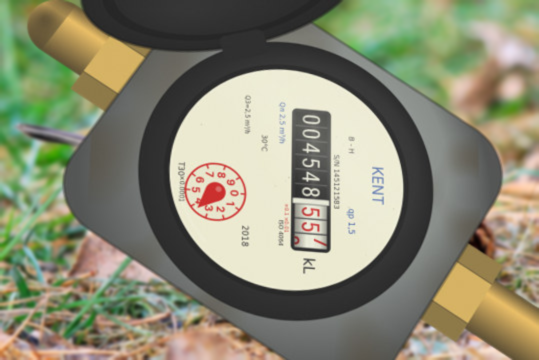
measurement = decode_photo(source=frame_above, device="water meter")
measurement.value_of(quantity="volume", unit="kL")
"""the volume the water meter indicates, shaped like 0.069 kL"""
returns 4548.5573 kL
